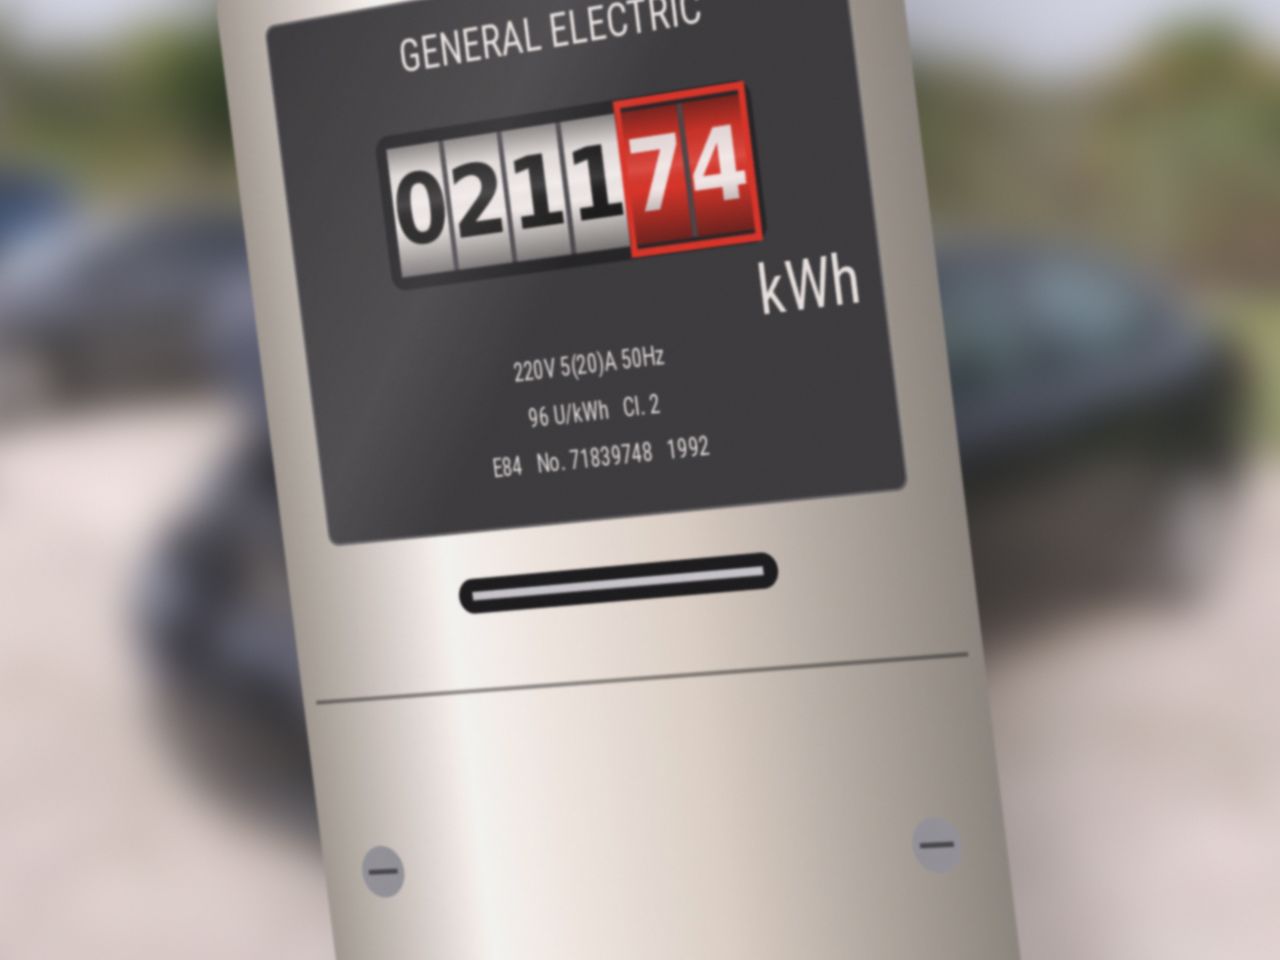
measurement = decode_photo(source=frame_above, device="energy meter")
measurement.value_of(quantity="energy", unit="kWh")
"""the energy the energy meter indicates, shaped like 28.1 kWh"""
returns 211.74 kWh
